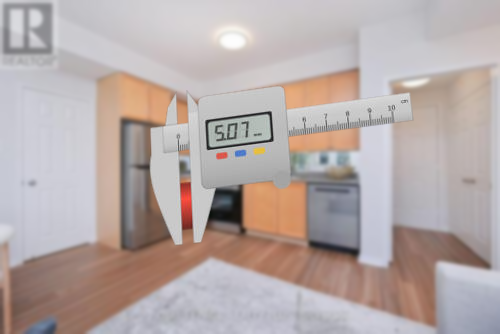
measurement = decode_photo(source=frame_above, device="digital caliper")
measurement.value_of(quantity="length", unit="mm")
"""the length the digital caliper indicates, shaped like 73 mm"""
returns 5.07 mm
